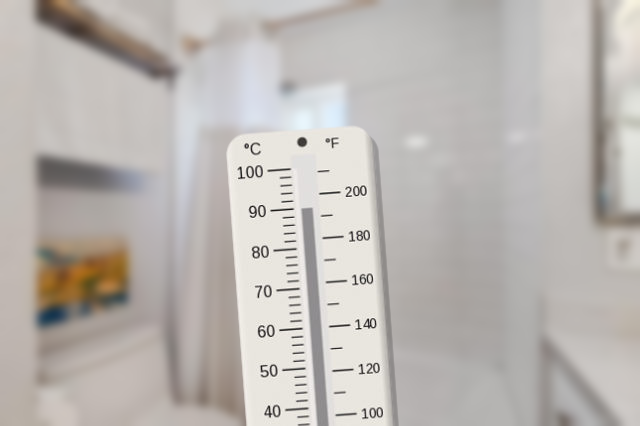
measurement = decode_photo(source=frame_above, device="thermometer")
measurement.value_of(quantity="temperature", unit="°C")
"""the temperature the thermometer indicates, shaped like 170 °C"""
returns 90 °C
